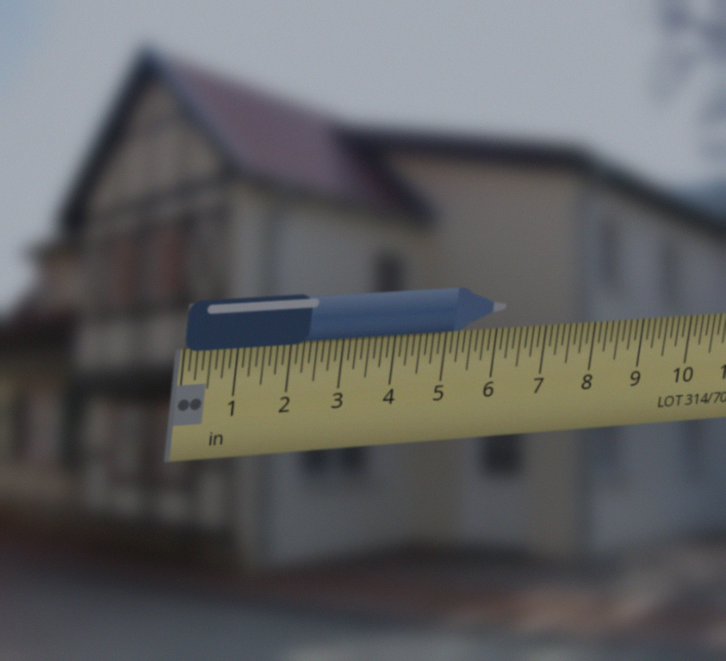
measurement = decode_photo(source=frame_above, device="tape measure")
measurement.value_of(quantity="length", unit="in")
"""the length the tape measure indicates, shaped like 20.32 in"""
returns 6.125 in
